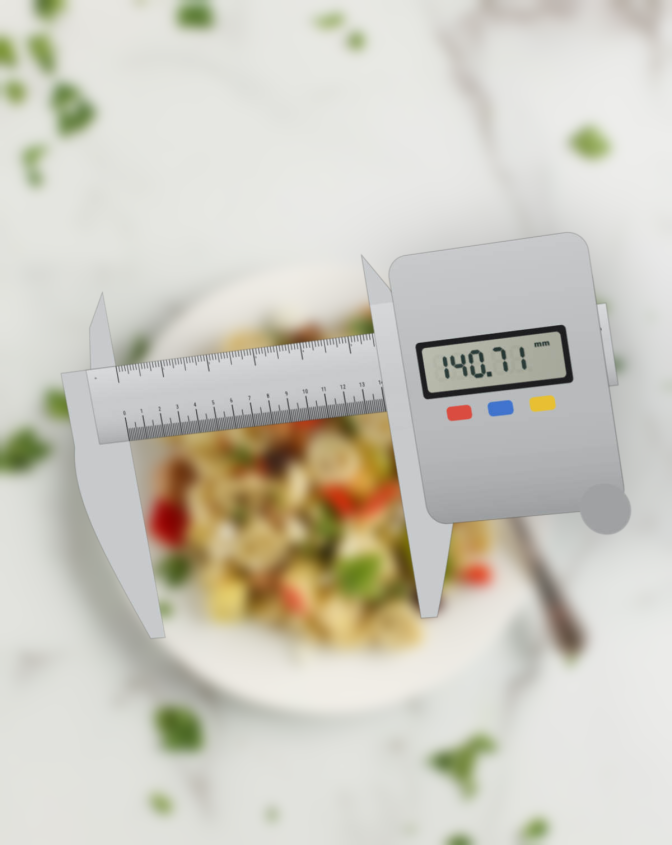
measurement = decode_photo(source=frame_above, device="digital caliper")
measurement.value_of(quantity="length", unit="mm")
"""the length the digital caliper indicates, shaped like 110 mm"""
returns 140.71 mm
